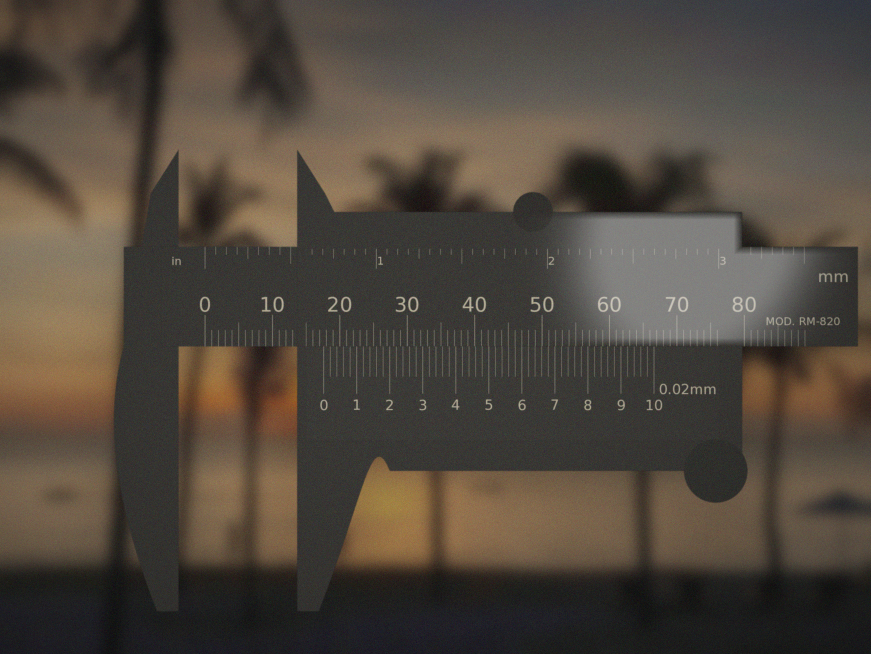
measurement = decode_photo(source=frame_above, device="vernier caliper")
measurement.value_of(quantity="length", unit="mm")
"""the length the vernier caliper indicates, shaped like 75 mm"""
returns 17.6 mm
